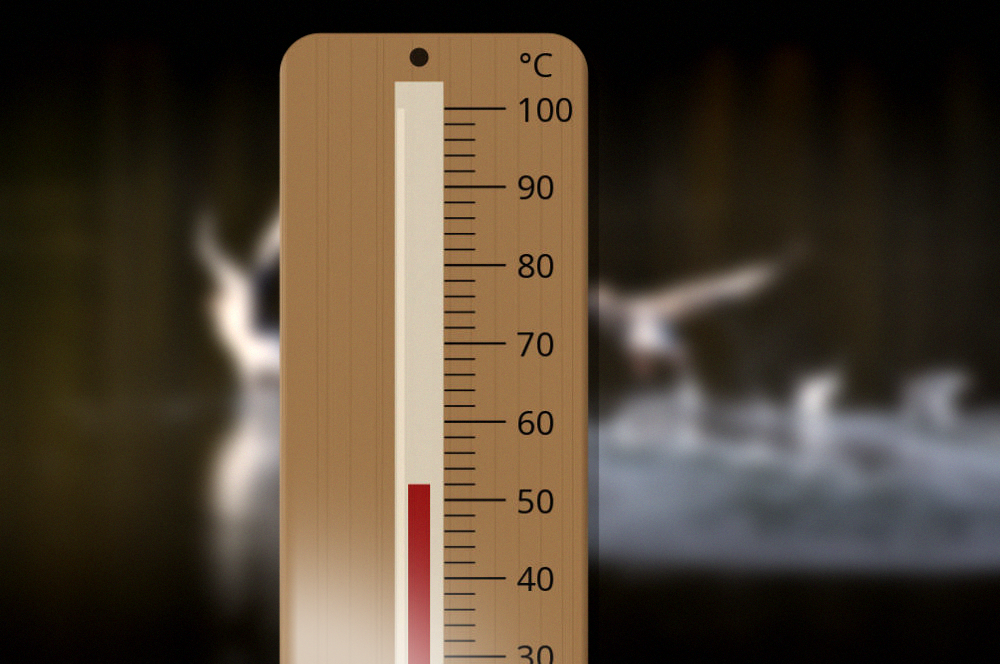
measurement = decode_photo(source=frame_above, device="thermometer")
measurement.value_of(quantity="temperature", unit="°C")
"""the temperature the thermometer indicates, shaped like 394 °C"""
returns 52 °C
